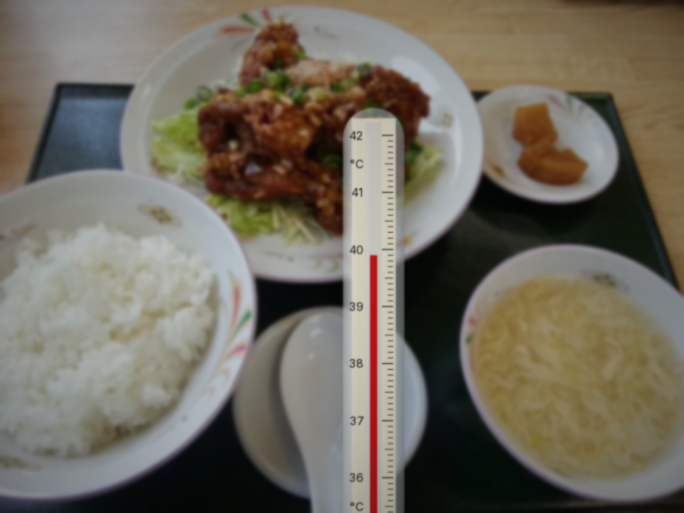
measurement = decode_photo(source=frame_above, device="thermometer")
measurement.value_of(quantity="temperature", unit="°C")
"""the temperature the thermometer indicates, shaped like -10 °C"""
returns 39.9 °C
